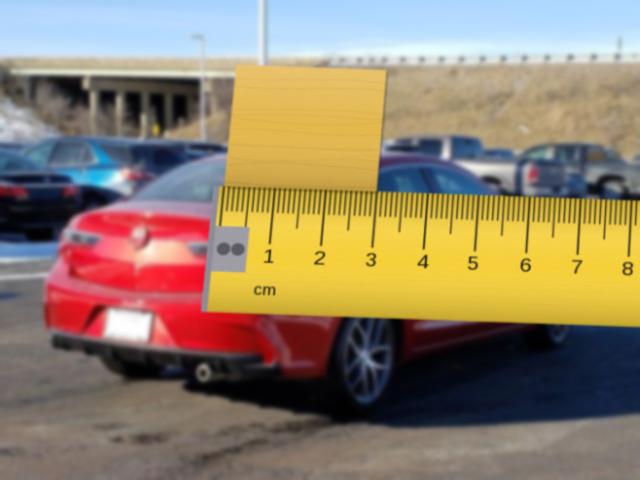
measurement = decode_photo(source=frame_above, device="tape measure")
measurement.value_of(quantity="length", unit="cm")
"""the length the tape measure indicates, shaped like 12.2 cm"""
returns 3 cm
